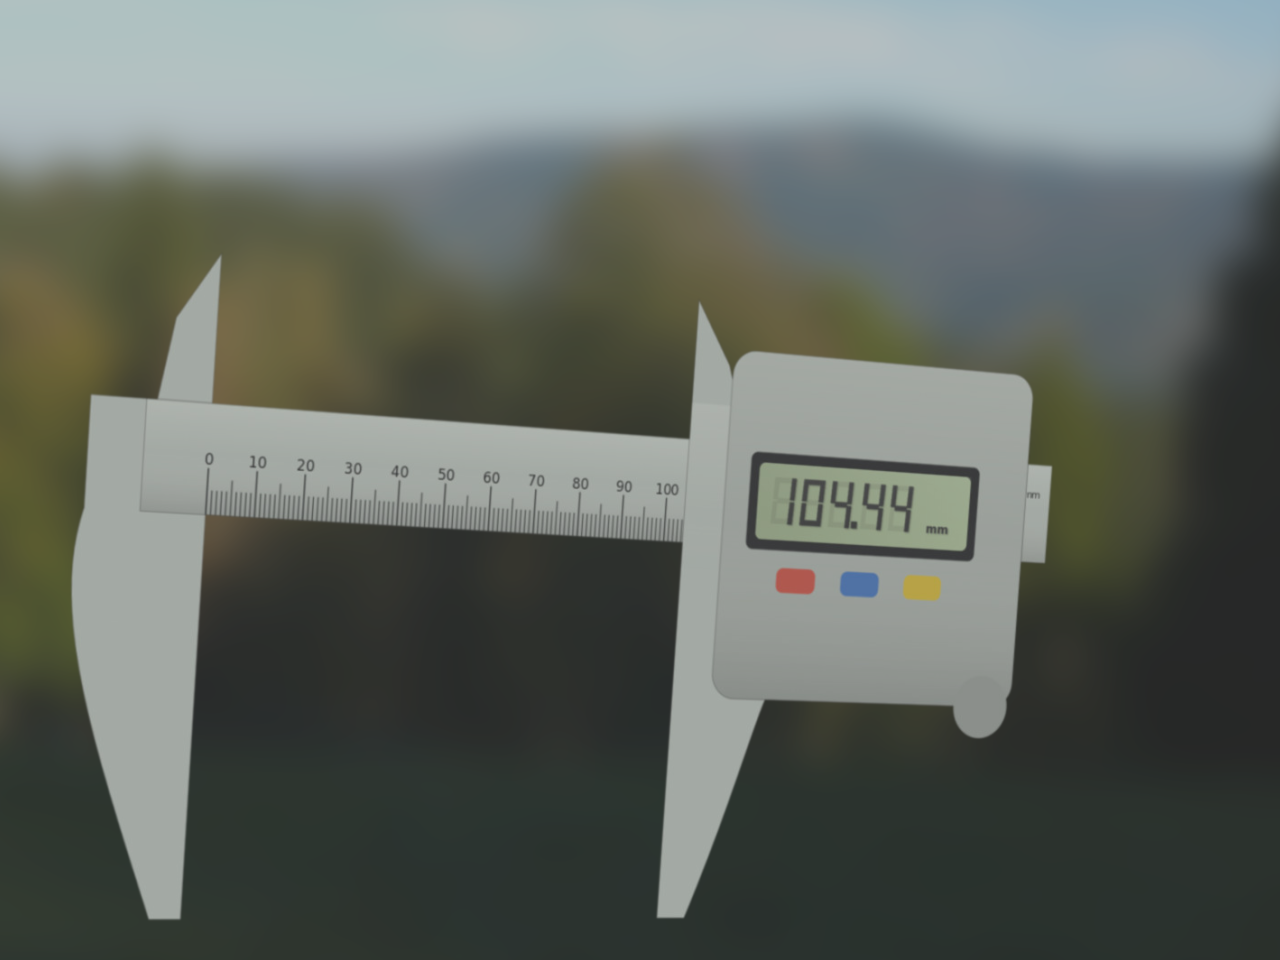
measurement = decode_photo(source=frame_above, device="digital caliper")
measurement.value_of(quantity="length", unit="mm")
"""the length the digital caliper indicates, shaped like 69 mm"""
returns 104.44 mm
